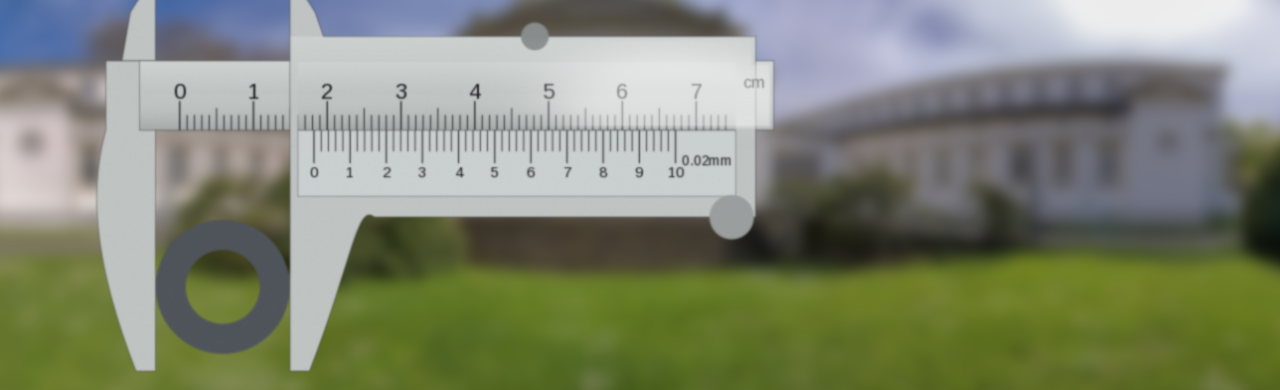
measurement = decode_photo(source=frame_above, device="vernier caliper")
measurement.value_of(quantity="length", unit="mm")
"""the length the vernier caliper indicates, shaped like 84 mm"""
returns 18.2 mm
